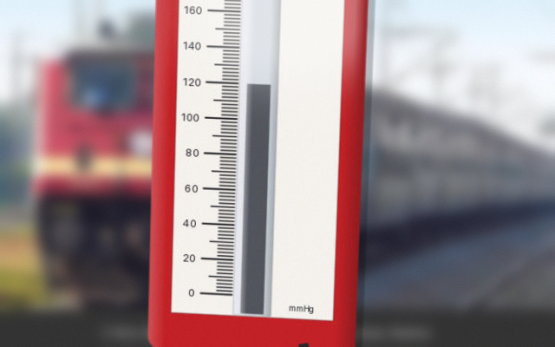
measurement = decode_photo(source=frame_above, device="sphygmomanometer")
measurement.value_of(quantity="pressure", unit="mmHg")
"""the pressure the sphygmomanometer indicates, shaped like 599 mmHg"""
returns 120 mmHg
